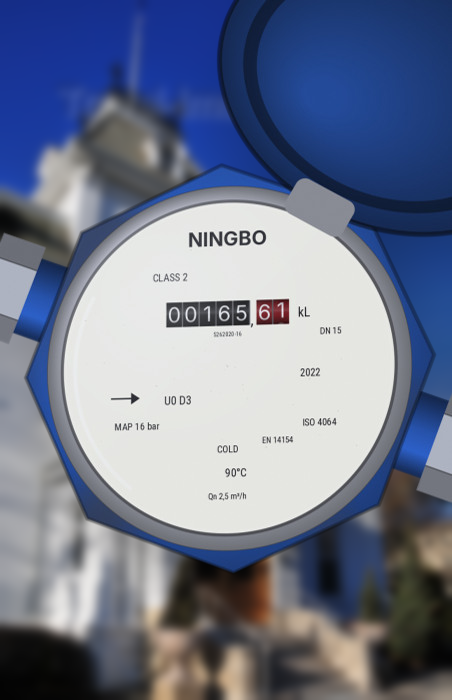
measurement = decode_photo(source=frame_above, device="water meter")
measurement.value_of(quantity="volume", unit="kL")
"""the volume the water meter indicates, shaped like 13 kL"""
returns 165.61 kL
